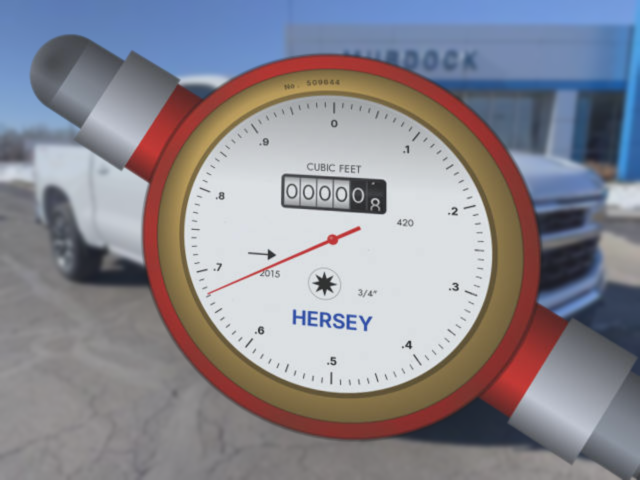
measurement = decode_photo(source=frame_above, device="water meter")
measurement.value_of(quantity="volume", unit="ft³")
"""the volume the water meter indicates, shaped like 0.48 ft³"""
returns 7.67 ft³
